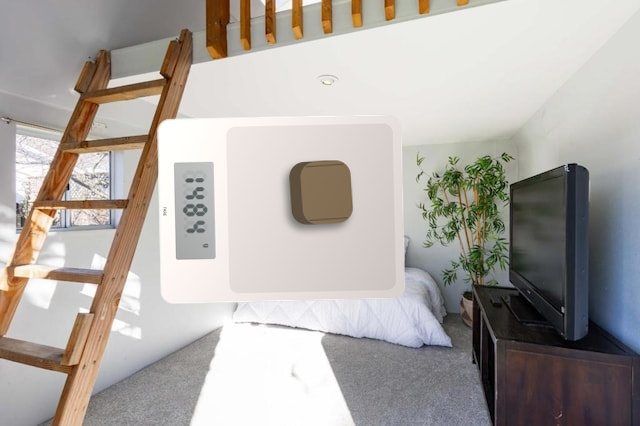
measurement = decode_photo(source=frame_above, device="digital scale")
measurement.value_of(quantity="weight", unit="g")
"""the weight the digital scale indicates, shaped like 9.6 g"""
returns 1484 g
